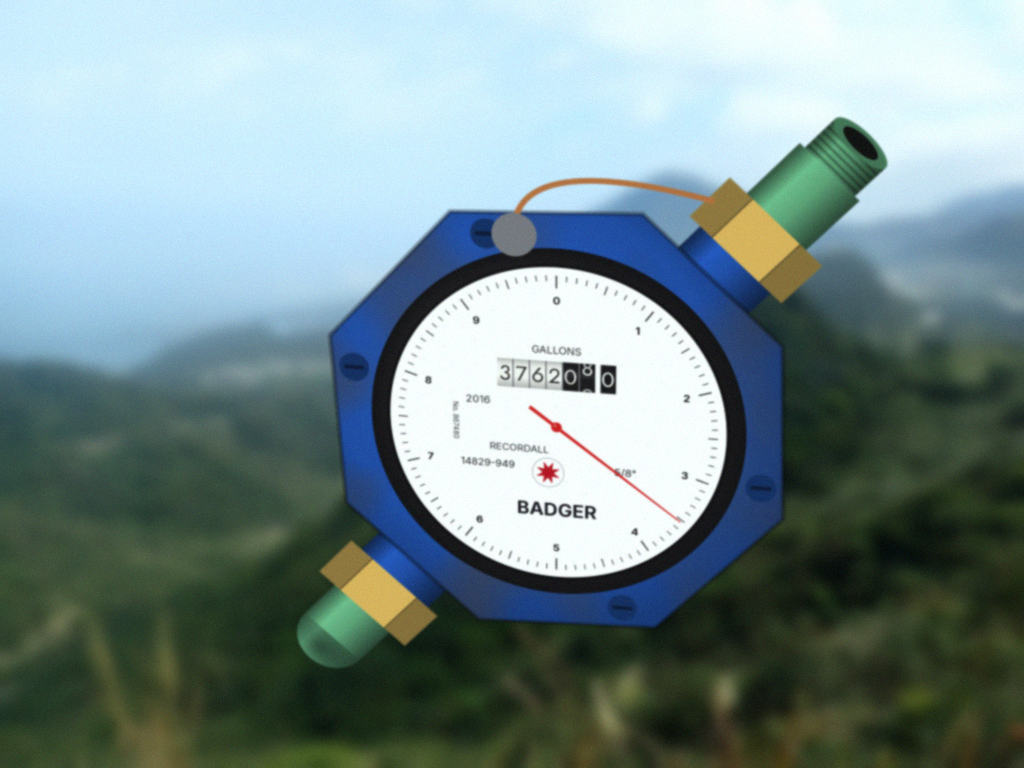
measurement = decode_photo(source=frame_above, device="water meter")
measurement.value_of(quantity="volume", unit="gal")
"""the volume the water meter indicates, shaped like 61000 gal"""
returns 3762083.5 gal
